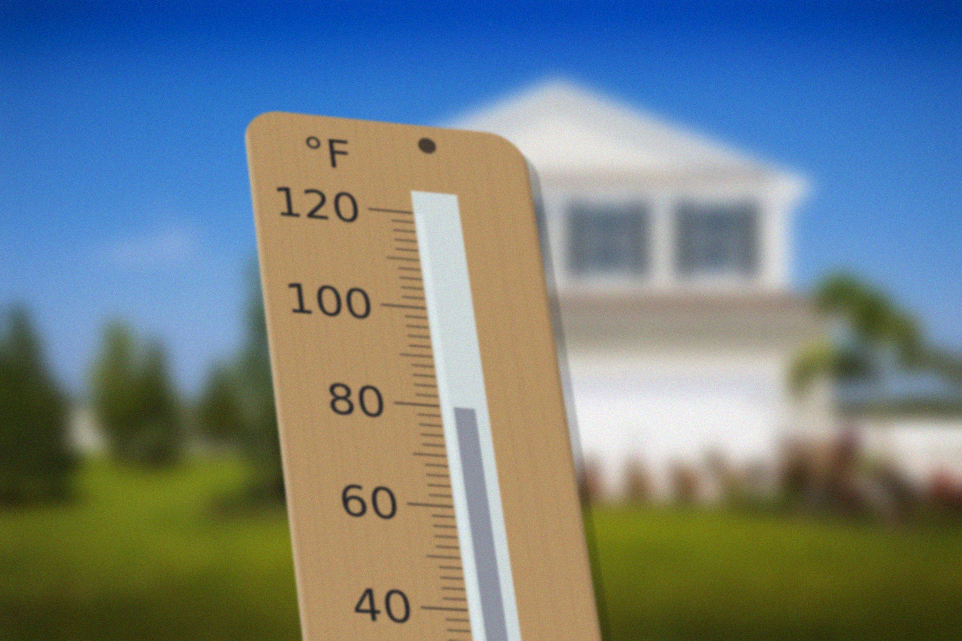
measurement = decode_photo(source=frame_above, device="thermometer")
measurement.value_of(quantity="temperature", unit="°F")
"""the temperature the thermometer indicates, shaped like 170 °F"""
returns 80 °F
